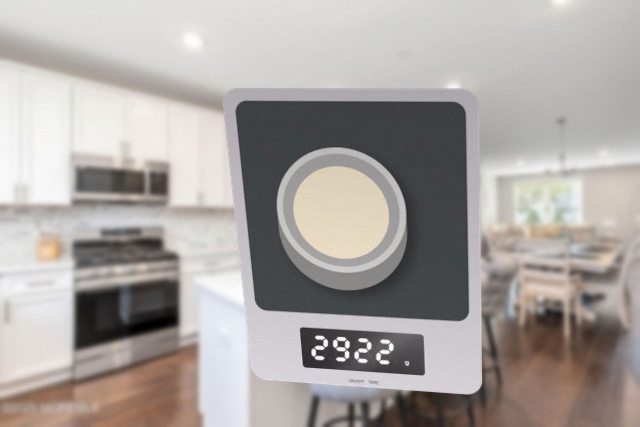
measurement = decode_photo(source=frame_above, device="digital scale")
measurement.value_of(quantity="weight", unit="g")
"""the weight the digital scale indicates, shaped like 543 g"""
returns 2922 g
